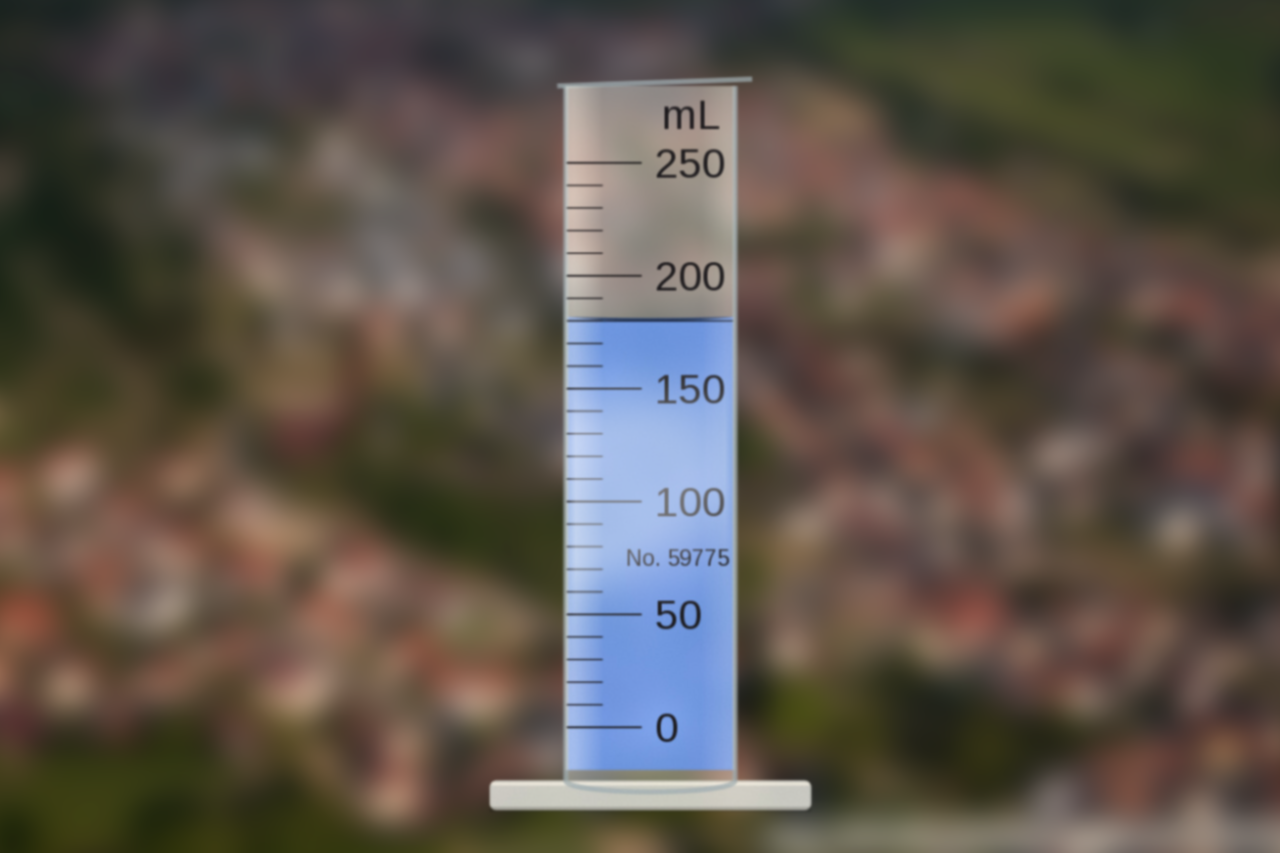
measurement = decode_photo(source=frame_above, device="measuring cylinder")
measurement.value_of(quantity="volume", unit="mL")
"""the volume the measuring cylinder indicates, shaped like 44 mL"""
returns 180 mL
